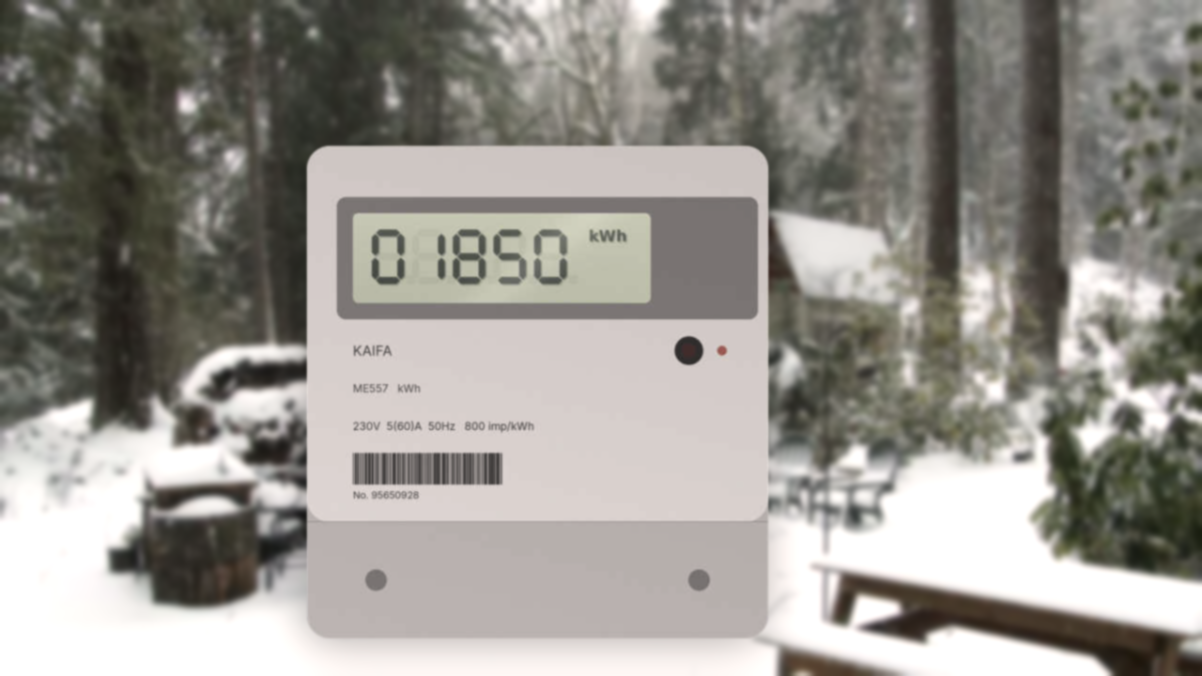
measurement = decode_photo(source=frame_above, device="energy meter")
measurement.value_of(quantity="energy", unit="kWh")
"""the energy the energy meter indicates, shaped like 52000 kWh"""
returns 1850 kWh
